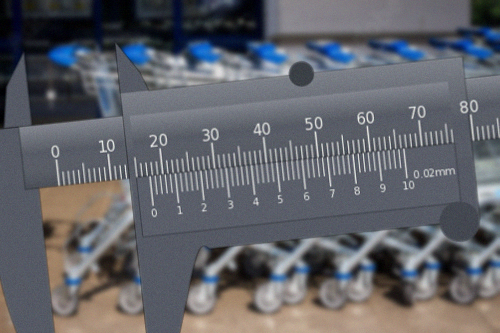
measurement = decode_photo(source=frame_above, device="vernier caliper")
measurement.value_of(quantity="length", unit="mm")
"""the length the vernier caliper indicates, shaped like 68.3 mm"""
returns 17.5 mm
